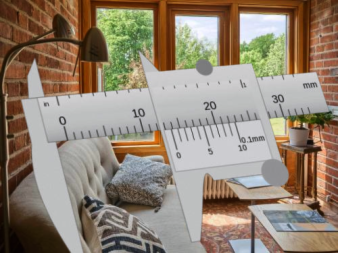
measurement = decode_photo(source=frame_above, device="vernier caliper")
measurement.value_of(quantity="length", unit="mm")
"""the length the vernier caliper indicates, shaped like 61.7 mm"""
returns 13.8 mm
